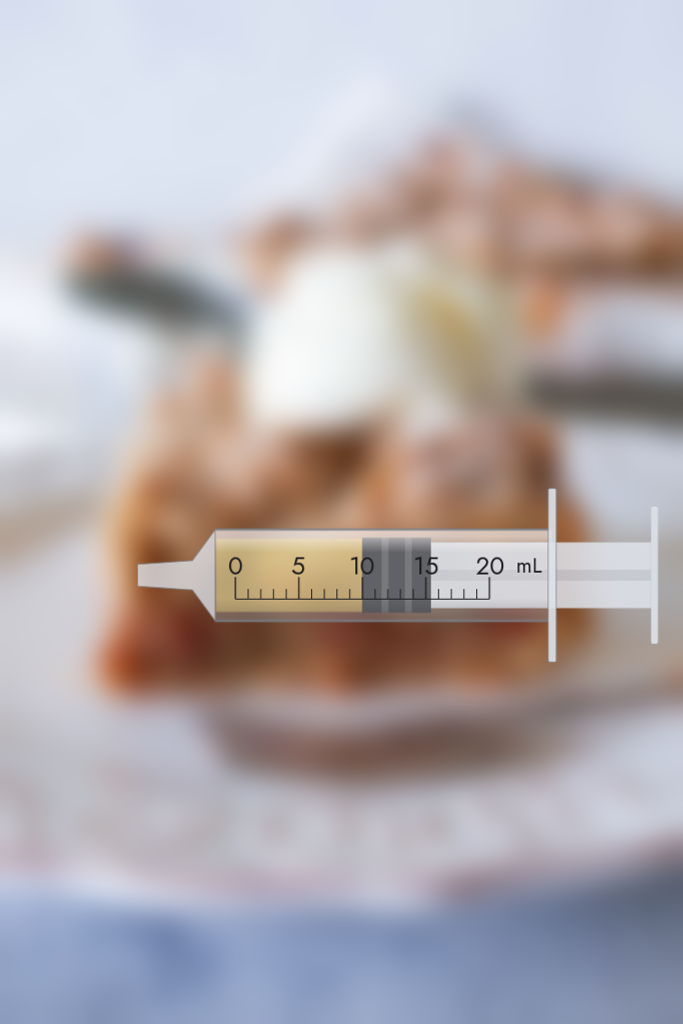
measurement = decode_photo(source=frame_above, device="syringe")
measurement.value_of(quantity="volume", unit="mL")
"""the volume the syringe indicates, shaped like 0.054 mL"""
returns 10 mL
